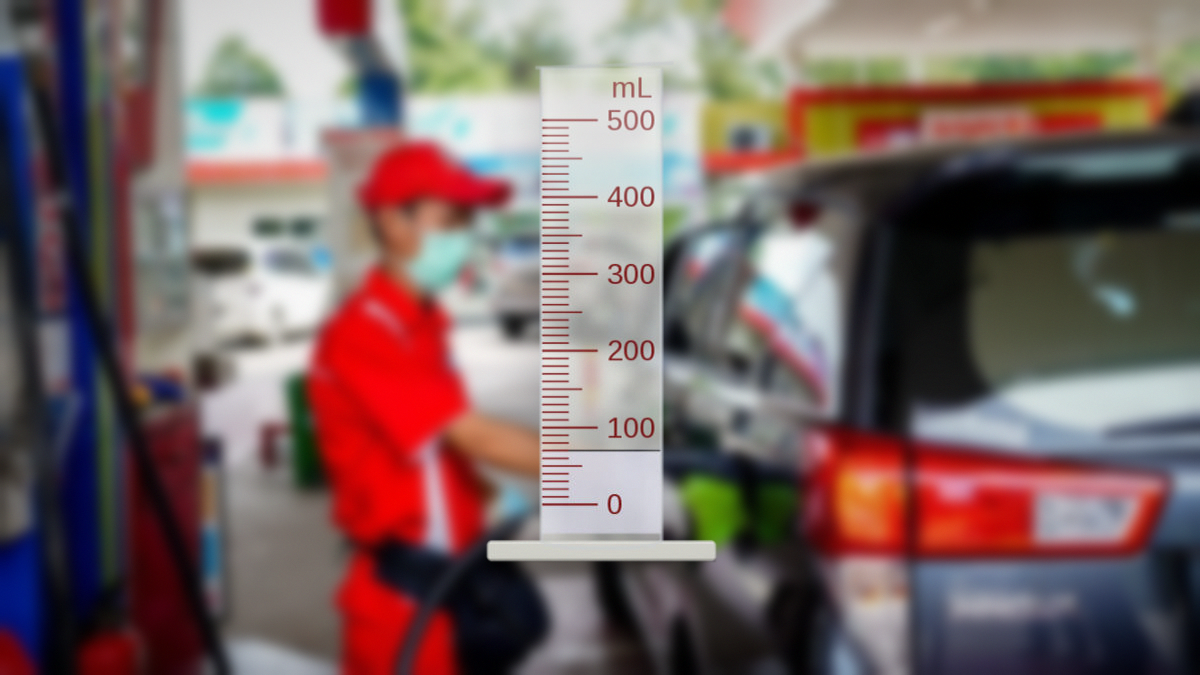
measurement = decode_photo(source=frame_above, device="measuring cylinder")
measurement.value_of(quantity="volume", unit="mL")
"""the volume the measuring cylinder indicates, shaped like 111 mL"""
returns 70 mL
